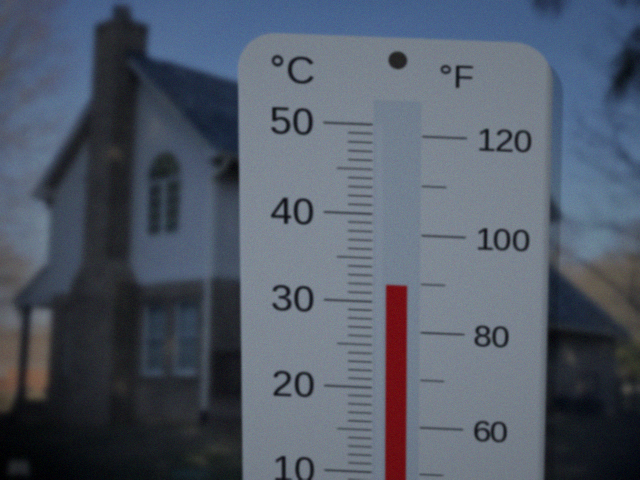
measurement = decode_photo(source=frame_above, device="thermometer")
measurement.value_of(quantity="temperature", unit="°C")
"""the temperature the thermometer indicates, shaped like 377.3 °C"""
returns 32 °C
